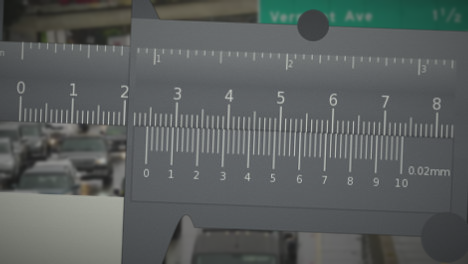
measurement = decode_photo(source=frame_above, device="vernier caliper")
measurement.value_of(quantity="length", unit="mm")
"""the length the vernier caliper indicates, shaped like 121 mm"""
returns 24.5 mm
